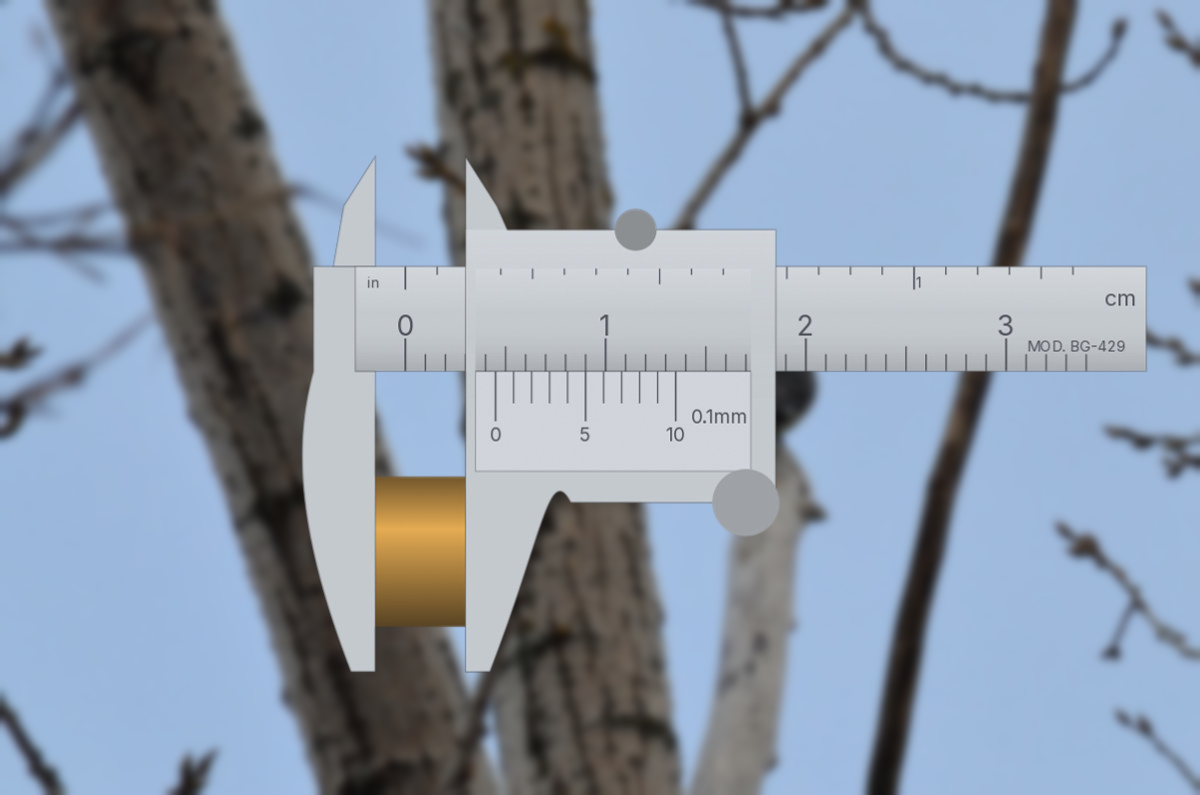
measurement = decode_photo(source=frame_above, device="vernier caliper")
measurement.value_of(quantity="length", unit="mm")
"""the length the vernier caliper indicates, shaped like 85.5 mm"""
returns 4.5 mm
